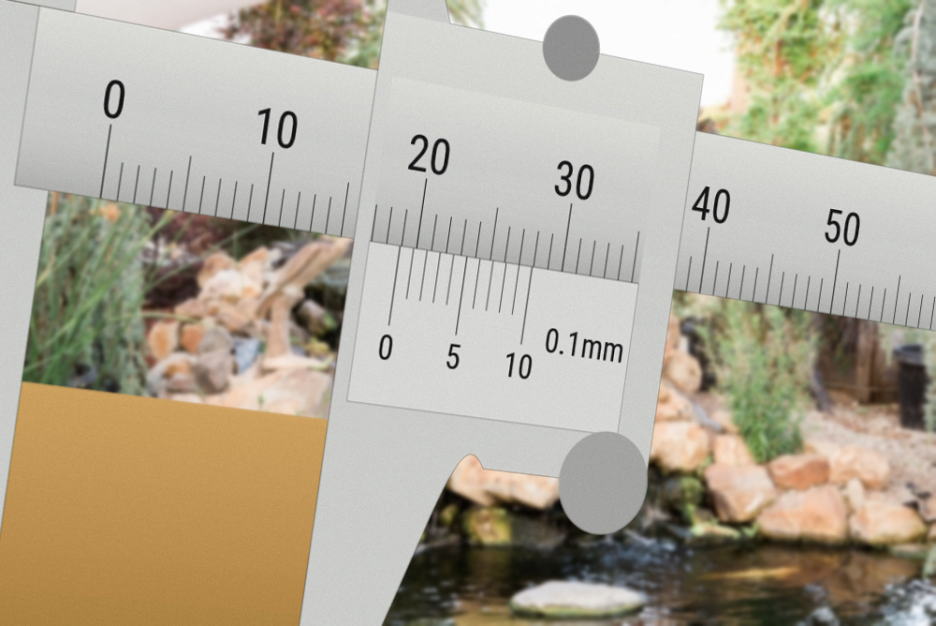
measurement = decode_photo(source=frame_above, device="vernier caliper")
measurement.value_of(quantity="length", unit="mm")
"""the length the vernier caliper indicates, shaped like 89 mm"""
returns 18.9 mm
